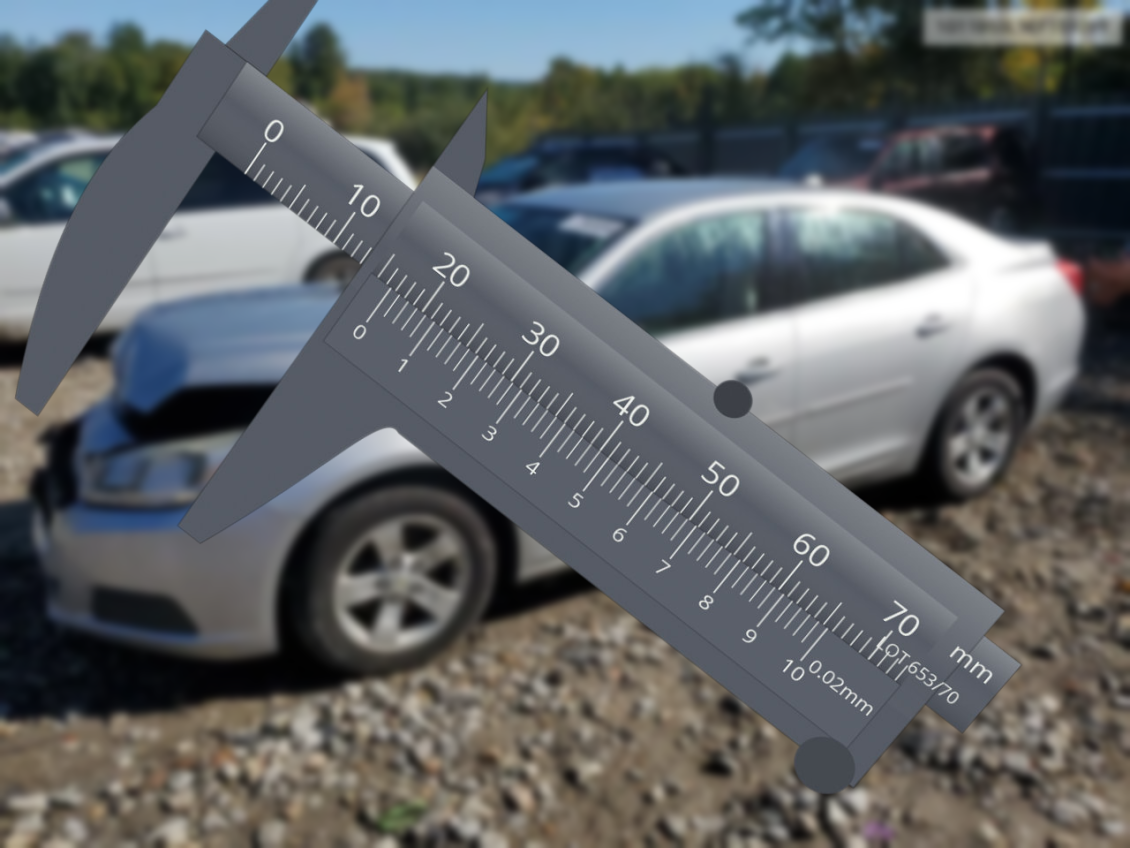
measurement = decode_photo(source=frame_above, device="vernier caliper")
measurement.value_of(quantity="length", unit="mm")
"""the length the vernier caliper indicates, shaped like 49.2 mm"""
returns 16.5 mm
